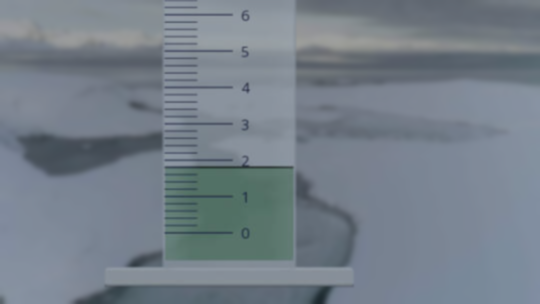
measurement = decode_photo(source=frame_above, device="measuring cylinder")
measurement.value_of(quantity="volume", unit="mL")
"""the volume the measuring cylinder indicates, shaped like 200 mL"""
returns 1.8 mL
